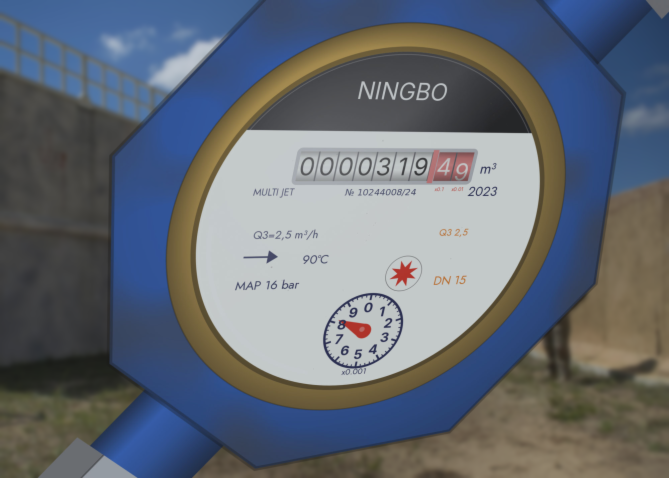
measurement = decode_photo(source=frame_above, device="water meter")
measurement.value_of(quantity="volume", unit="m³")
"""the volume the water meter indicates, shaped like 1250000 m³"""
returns 319.488 m³
